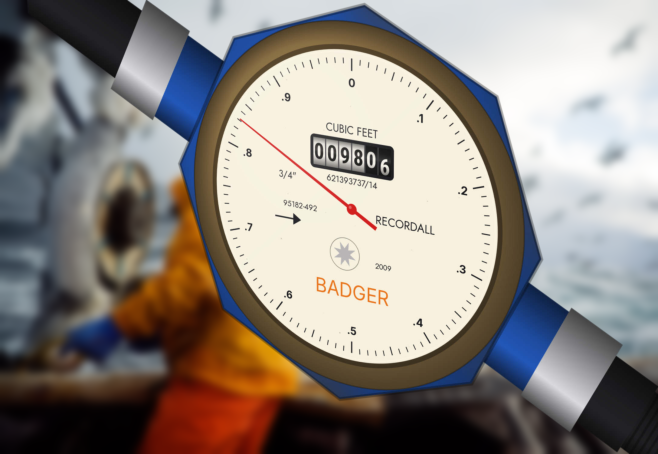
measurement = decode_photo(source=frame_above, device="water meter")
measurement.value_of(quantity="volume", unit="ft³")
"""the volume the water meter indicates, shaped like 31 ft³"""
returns 9805.83 ft³
